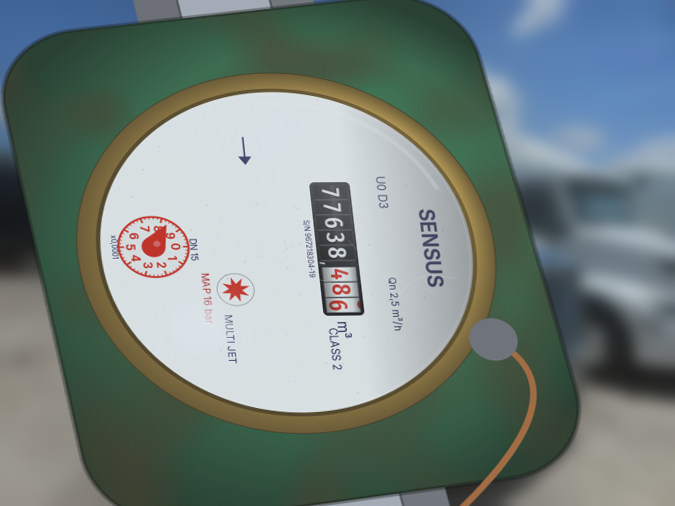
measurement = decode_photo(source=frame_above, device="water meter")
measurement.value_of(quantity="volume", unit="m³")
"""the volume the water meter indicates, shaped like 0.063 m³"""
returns 77638.4858 m³
